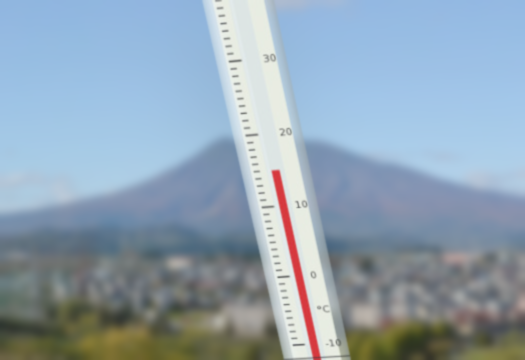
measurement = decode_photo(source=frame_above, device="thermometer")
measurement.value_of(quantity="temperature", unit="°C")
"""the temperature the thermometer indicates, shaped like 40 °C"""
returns 15 °C
